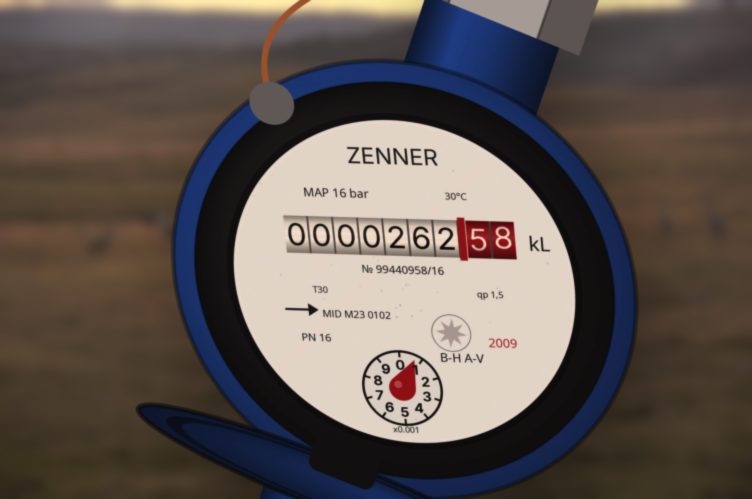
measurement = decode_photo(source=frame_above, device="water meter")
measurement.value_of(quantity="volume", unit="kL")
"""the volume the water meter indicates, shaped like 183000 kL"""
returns 262.580 kL
